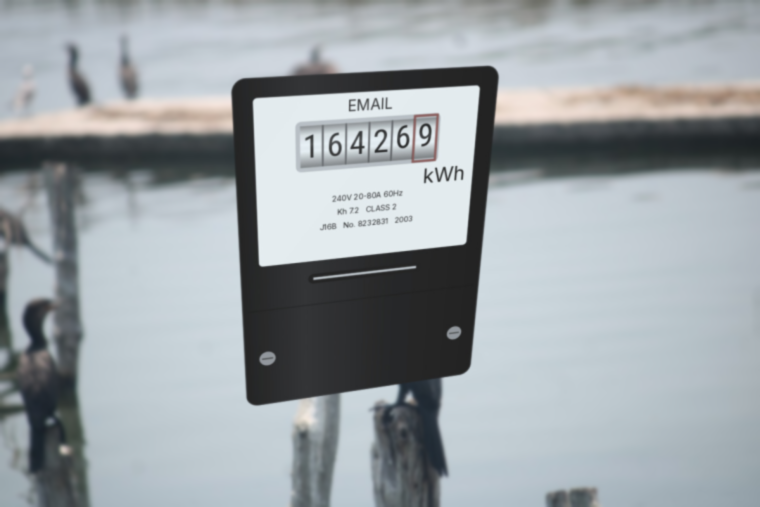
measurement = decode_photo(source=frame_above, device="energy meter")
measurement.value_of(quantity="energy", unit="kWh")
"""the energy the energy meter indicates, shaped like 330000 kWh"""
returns 16426.9 kWh
